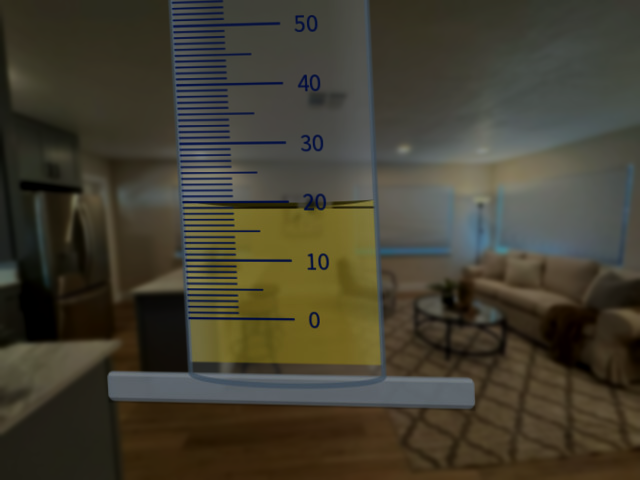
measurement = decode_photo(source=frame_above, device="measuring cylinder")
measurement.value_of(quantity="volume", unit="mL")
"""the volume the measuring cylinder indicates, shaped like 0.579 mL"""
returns 19 mL
